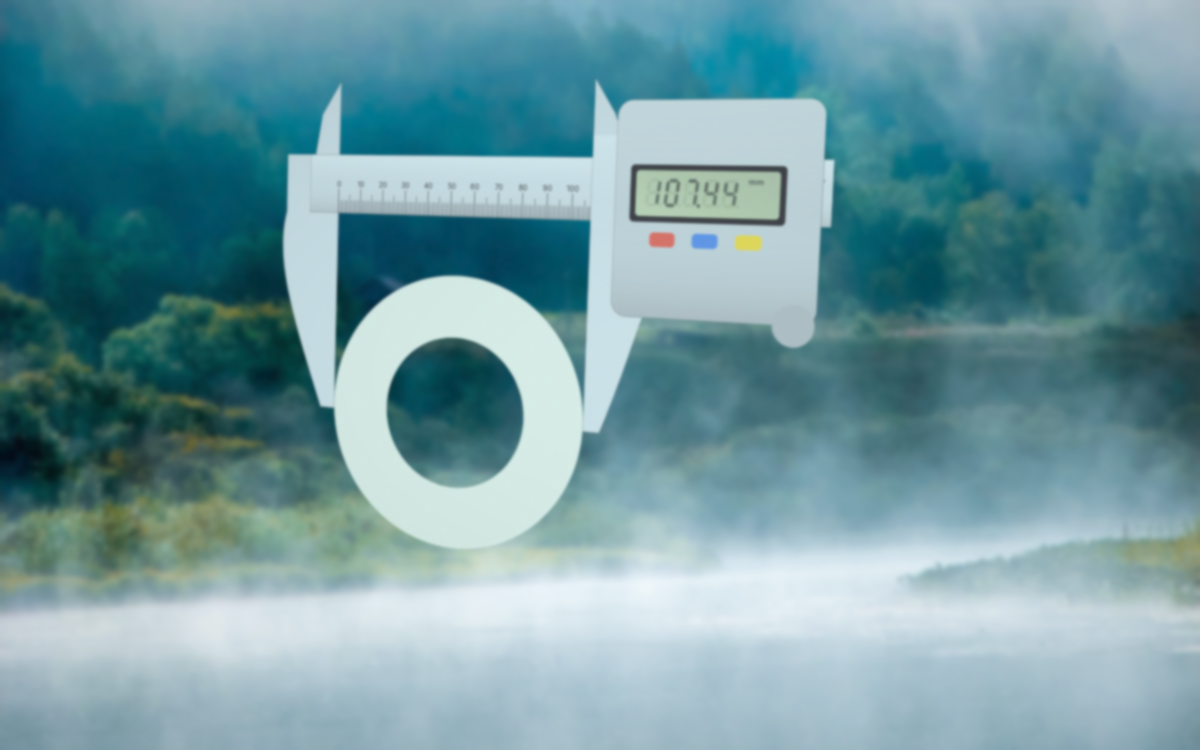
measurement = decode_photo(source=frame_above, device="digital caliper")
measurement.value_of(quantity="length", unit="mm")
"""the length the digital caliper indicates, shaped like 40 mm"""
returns 107.44 mm
